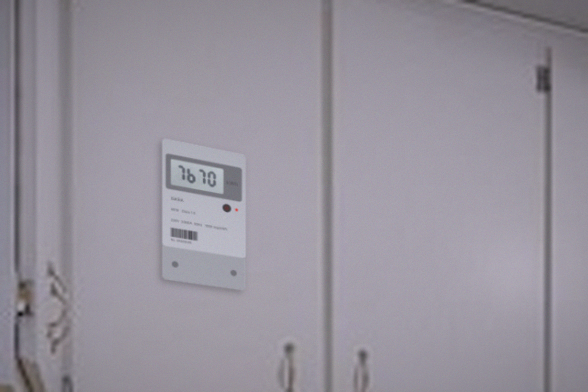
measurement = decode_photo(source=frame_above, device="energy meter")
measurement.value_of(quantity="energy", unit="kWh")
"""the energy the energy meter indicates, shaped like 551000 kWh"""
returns 7670 kWh
